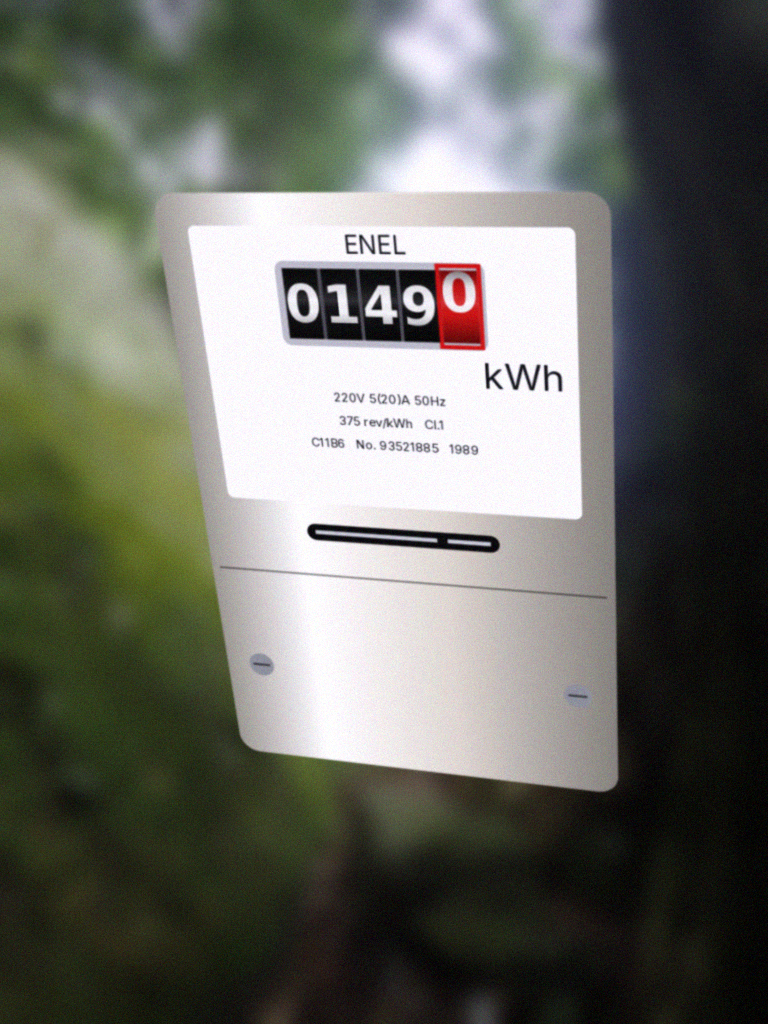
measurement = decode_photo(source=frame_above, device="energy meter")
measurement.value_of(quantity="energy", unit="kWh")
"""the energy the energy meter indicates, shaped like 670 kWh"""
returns 149.0 kWh
